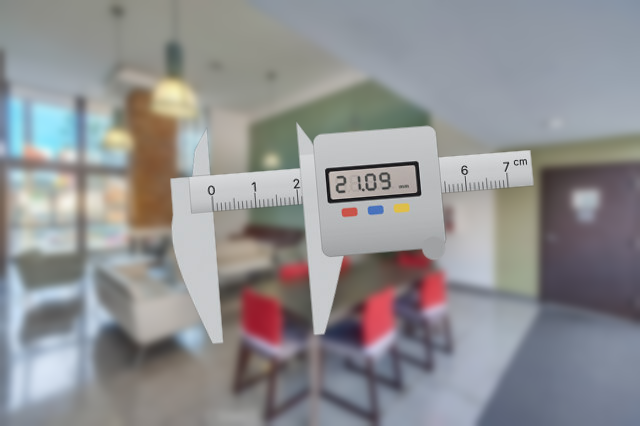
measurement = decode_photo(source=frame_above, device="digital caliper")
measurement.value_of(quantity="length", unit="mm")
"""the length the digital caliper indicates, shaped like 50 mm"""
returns 21.09 mm
